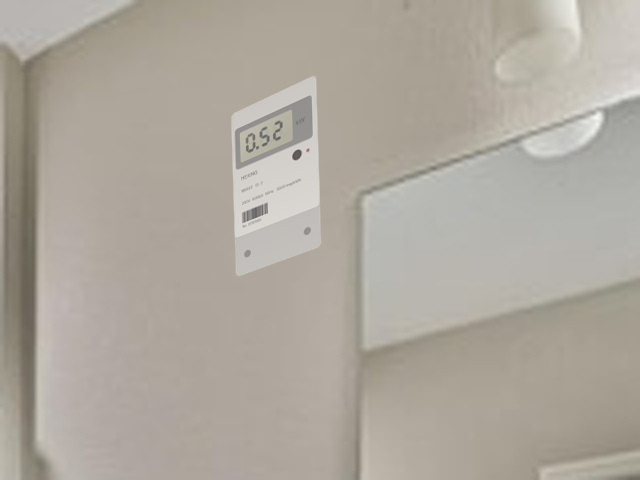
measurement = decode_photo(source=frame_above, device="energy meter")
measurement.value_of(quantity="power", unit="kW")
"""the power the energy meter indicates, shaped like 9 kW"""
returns 0.52 kW
